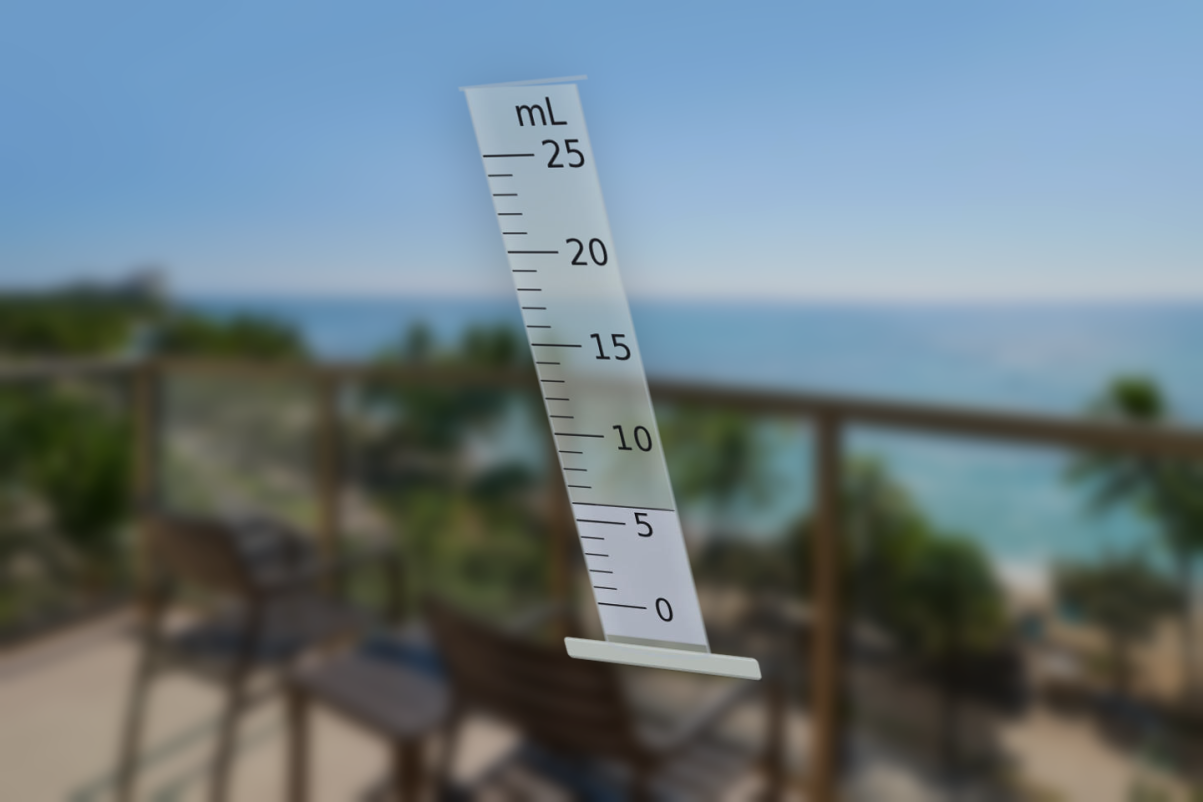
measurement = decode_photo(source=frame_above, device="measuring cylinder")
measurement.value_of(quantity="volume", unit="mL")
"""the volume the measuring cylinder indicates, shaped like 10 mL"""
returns 6 mL
